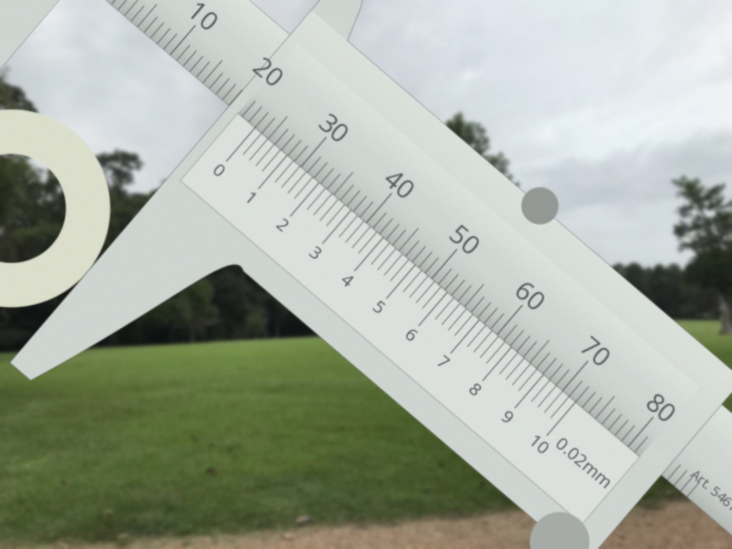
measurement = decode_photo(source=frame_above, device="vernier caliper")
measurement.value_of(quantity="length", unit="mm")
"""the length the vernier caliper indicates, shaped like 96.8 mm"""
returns 23.0 mm
